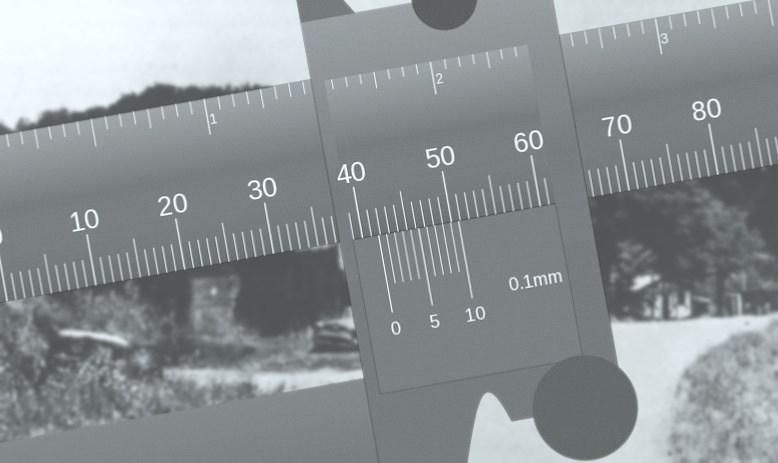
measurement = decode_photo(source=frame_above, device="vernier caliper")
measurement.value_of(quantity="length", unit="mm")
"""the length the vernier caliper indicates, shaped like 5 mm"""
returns 41.8 mm
